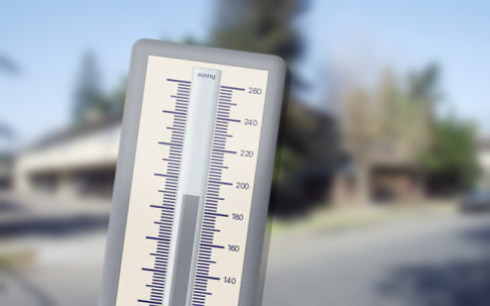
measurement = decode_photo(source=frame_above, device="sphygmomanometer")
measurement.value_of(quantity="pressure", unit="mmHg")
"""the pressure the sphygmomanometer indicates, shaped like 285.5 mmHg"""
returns 190 mmHg
